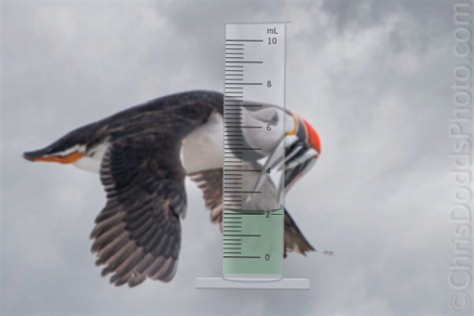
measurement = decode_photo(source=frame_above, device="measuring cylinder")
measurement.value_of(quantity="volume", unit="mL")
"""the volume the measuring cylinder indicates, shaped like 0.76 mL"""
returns 2 mL
